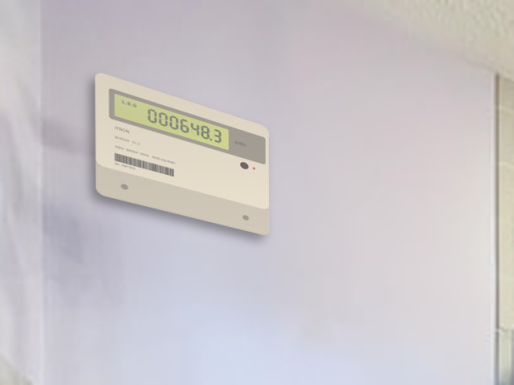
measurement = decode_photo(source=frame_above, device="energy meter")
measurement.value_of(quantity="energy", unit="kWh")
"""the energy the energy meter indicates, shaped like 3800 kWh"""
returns 648.3 kWh
